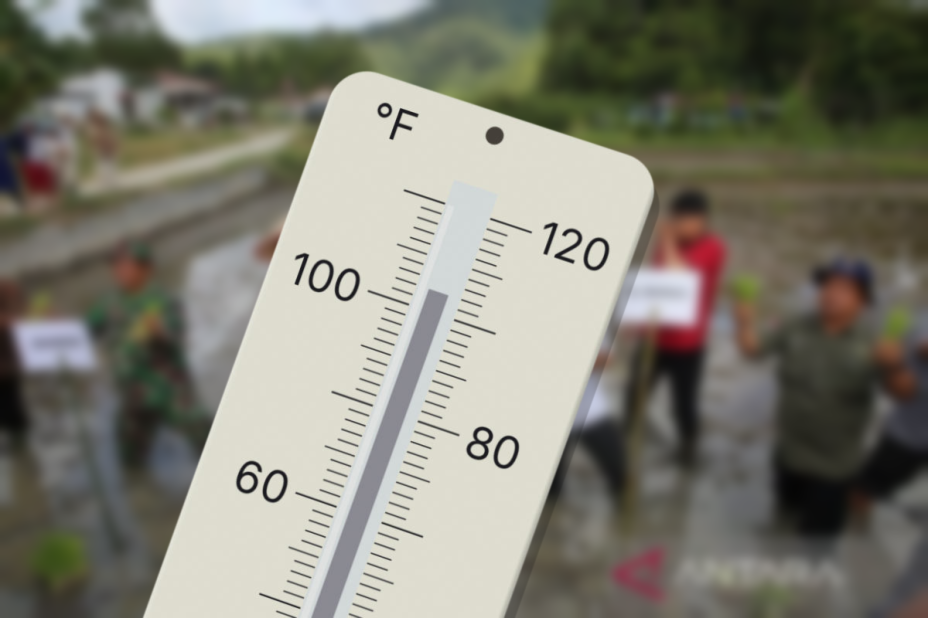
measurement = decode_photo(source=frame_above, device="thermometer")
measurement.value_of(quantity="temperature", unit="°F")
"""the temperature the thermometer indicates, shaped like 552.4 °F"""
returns 104 °F
